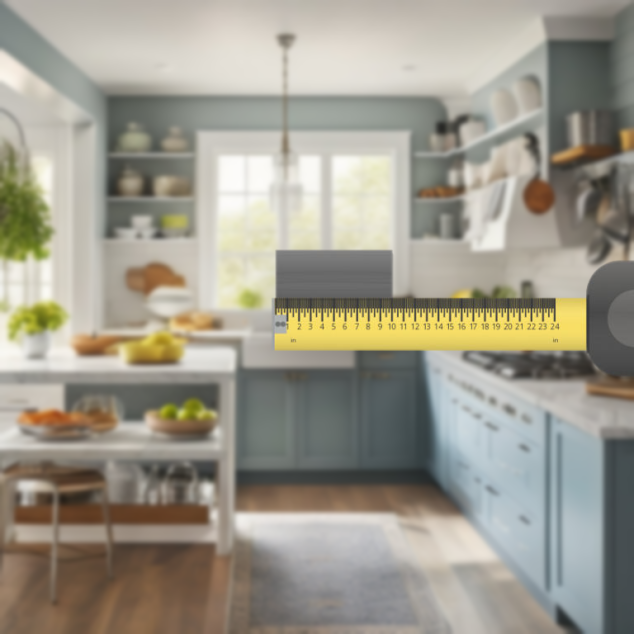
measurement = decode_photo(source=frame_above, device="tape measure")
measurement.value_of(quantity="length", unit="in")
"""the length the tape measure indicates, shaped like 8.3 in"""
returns 10 in
